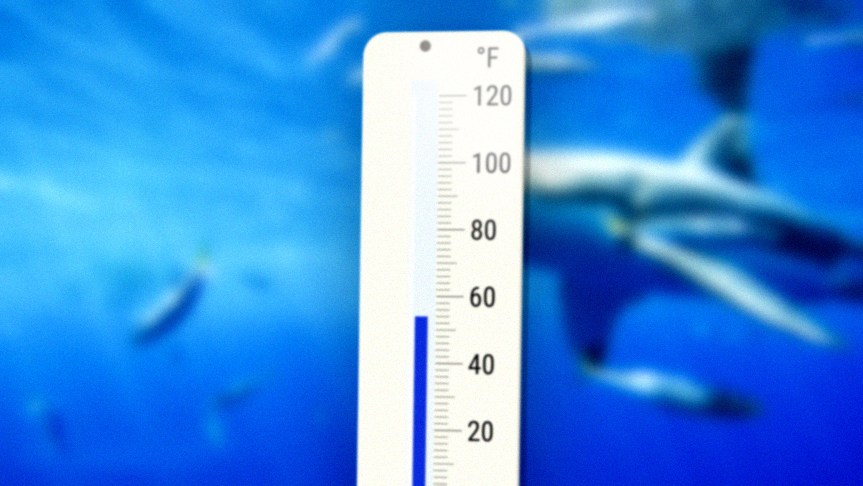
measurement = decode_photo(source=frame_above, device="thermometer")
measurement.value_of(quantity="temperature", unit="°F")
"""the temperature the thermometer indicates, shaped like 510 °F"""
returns 54 °F
